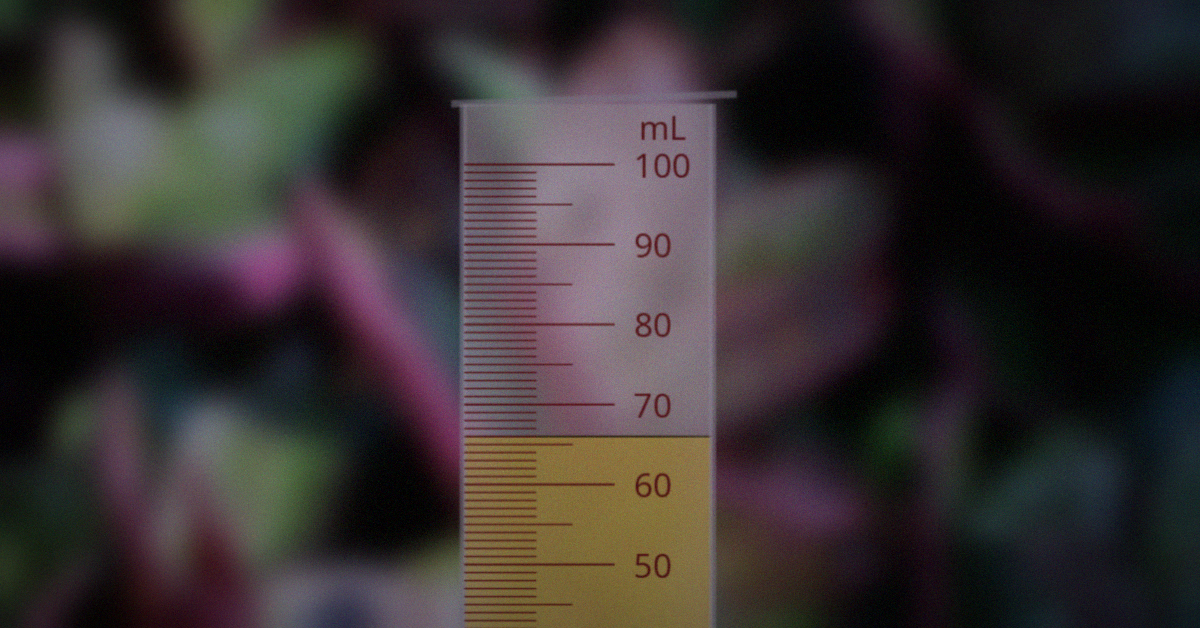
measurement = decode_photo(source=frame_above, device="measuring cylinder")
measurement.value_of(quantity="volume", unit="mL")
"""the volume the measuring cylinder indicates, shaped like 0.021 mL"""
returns 66 mL
